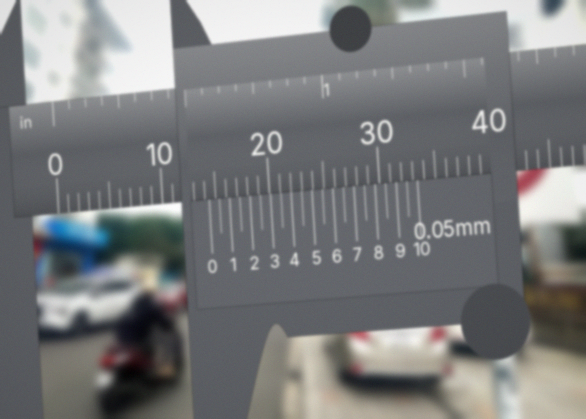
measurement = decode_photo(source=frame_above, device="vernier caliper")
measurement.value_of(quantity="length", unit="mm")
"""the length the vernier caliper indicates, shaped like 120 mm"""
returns 14.4 mm
